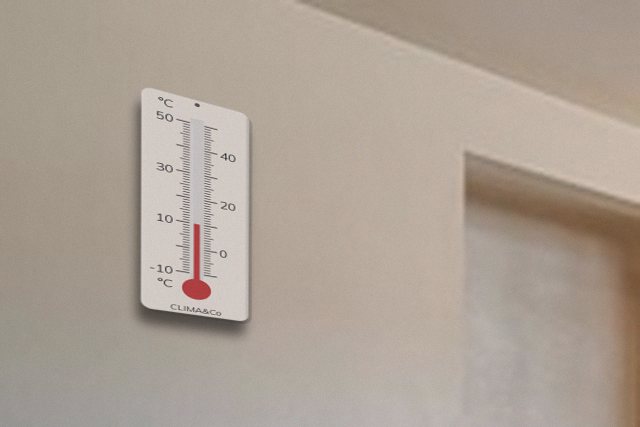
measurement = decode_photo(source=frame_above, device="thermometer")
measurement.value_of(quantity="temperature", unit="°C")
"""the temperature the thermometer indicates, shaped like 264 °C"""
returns 10 °C
